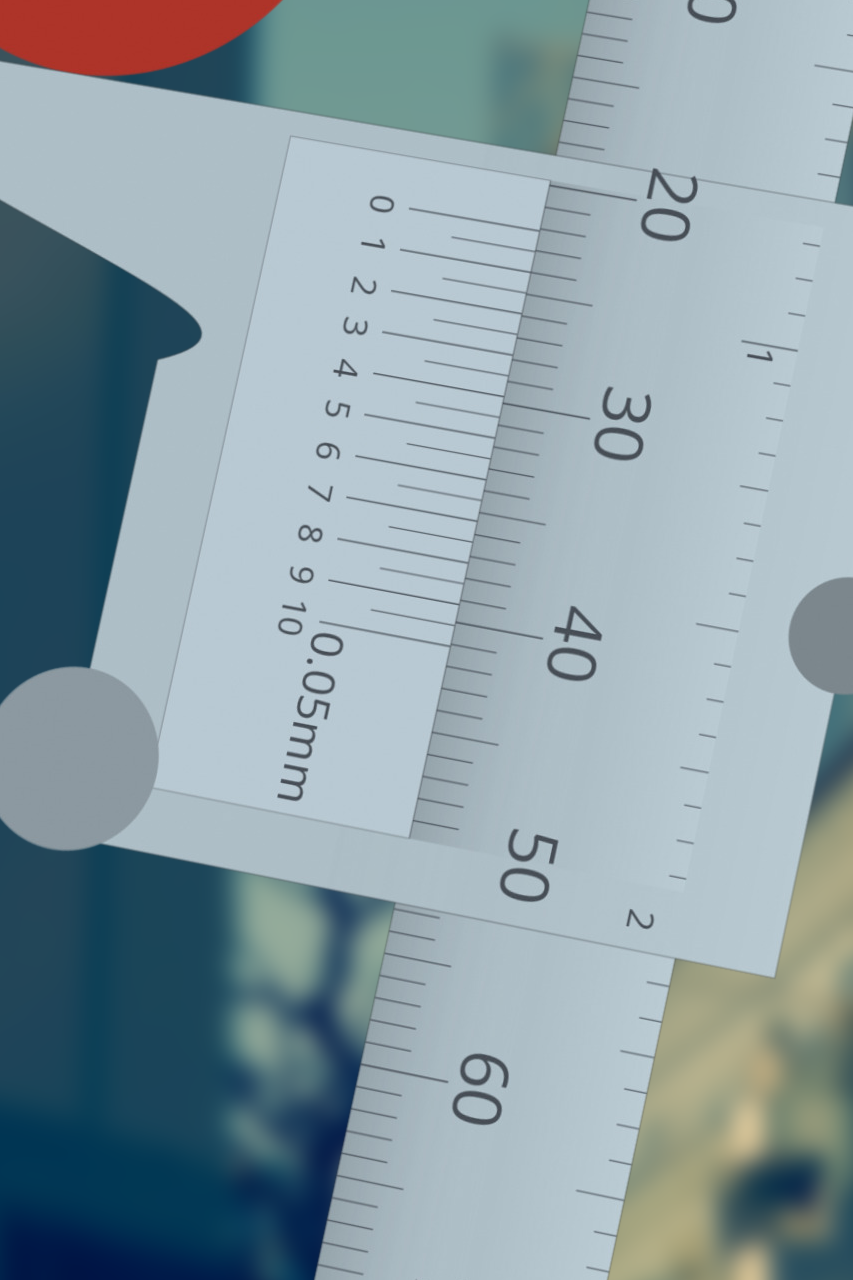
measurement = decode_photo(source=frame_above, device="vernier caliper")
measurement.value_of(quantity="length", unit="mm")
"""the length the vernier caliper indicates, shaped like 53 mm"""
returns 22.1 mm
